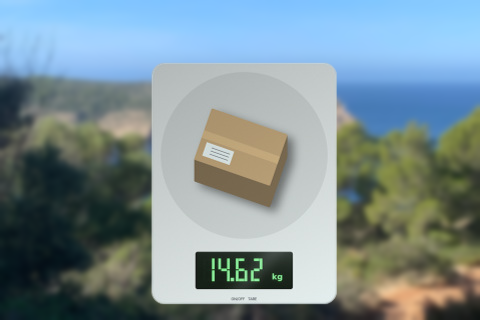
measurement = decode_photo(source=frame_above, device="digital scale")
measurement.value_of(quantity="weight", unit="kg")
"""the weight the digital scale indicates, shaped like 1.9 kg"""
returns 14.62 kg
